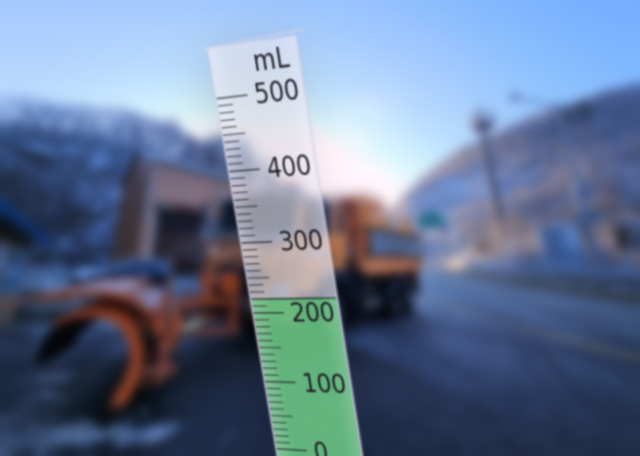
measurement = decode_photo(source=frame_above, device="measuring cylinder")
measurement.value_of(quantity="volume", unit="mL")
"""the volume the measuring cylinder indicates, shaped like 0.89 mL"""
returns 220 mL
